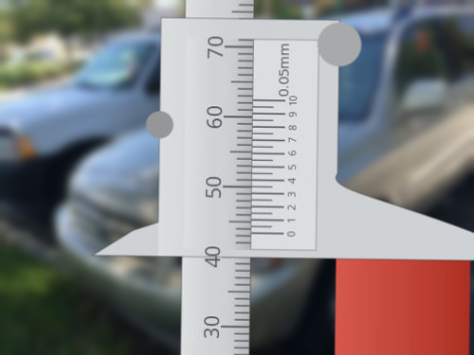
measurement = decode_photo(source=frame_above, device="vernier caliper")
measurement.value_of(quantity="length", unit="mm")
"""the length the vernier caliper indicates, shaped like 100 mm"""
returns 43.4 mm
